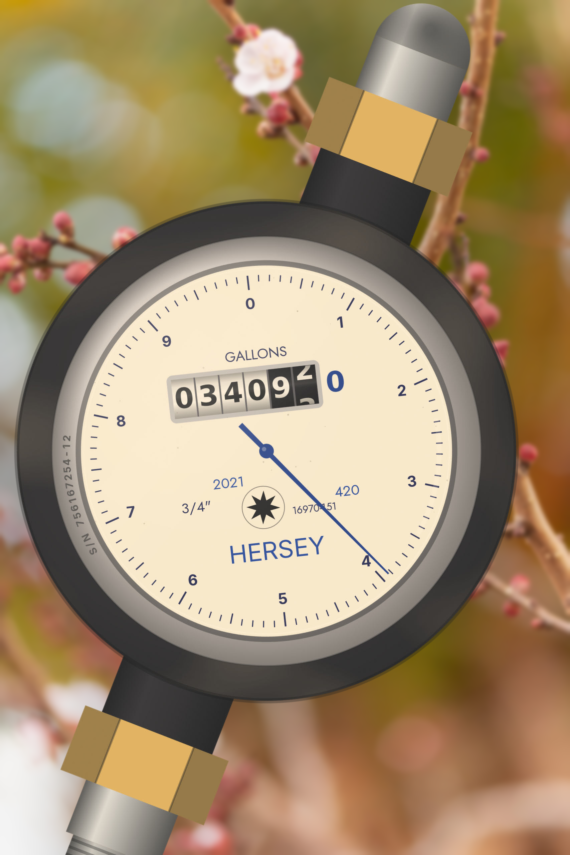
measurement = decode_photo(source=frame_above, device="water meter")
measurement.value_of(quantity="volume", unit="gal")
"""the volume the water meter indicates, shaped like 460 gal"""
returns 340923.9 gal
